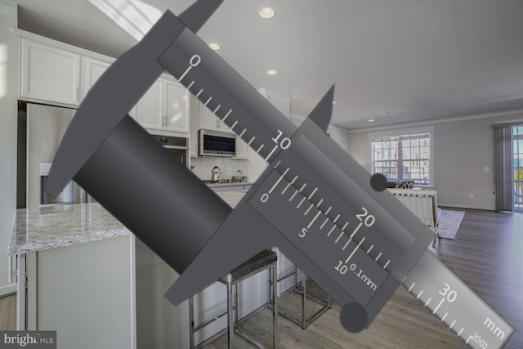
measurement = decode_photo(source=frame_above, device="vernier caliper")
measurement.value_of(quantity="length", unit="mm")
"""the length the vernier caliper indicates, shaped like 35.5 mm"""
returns 12.0 mm
